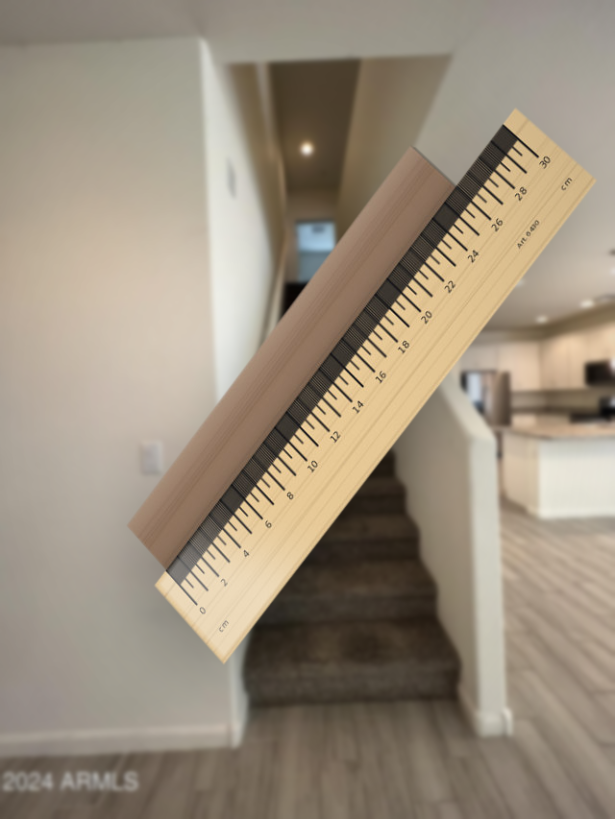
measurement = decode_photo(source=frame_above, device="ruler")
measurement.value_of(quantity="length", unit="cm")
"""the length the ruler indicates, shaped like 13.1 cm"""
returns 26 cm
